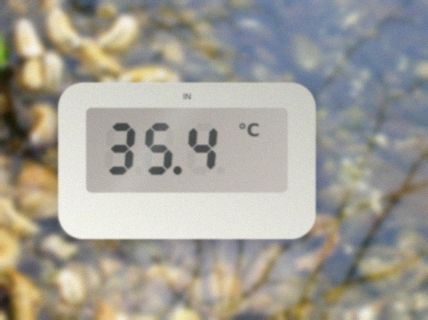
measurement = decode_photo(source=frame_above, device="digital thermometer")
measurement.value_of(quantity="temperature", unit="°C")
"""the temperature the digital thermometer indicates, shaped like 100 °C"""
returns 35.4 °C
